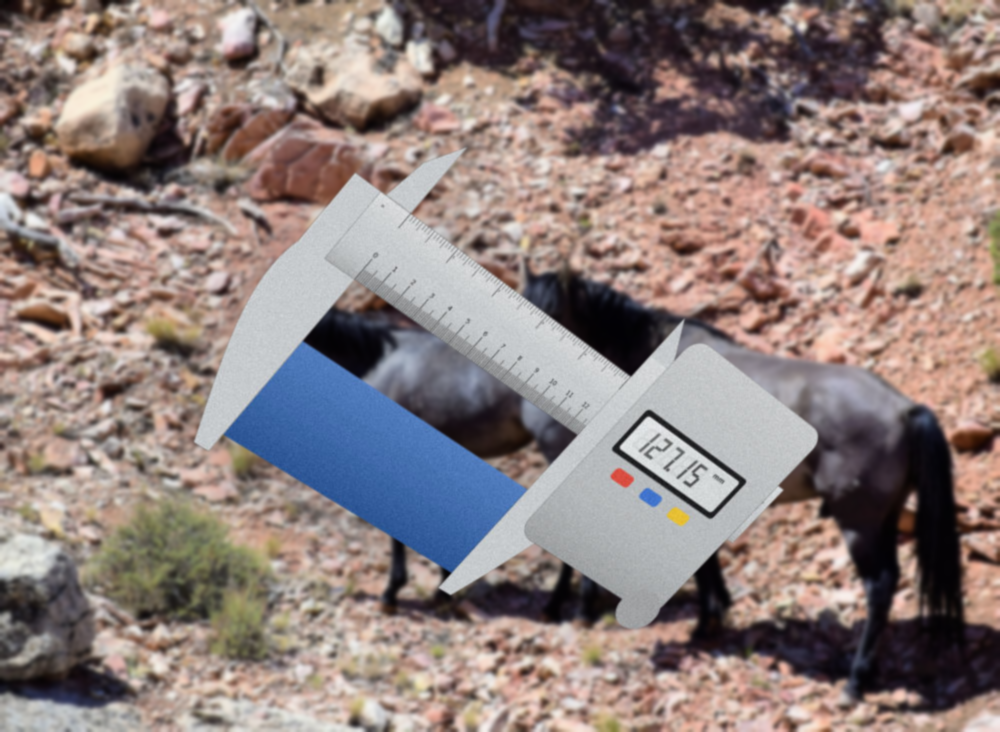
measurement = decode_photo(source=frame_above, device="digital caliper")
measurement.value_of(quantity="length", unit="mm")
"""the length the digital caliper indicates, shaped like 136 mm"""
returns 127.15 mm
